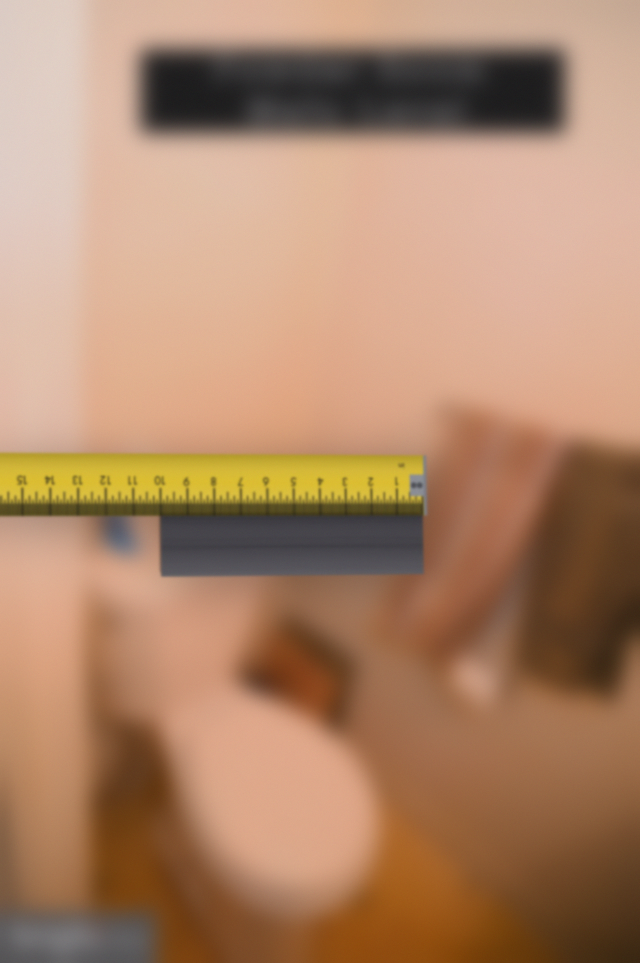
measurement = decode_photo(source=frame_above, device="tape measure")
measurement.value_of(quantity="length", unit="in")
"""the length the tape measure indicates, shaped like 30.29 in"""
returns 10 in
